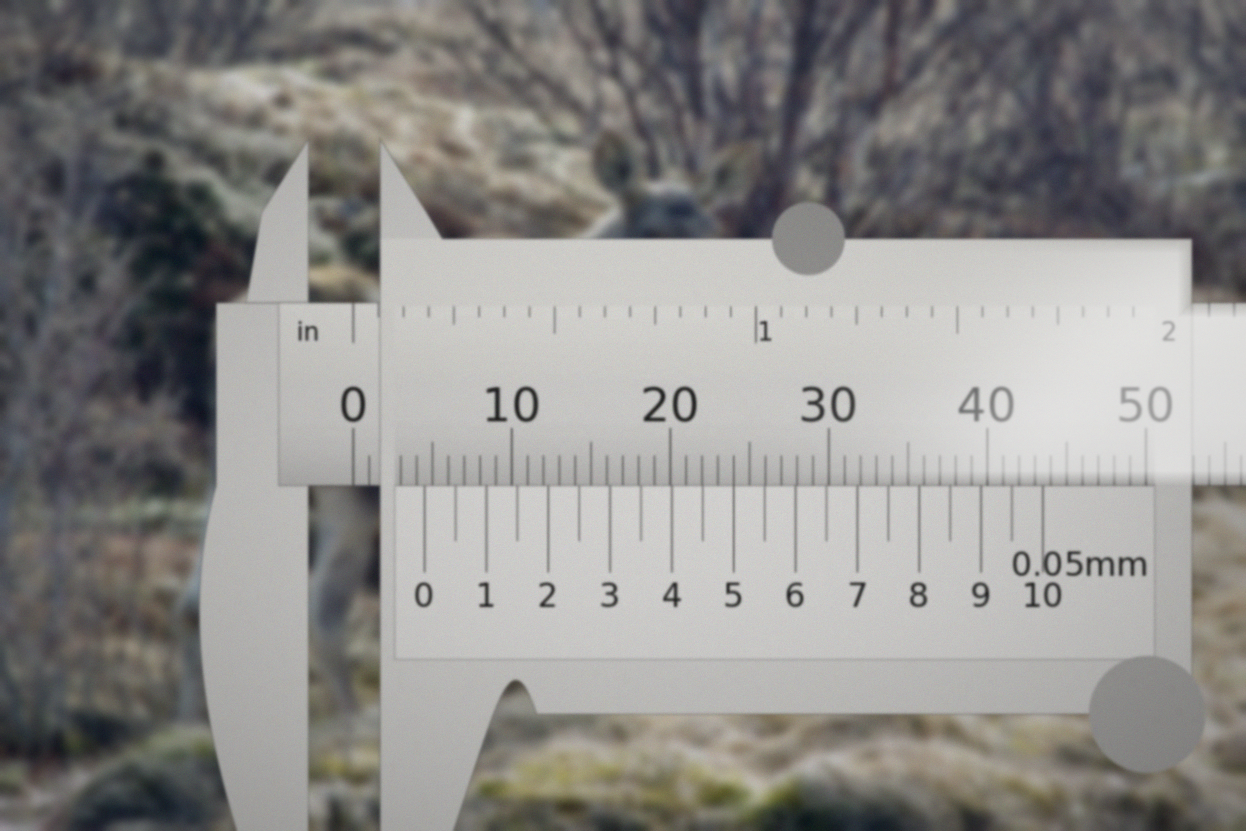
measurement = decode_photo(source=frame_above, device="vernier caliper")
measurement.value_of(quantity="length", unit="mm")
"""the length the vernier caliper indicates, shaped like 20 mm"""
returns 4.5 mm
